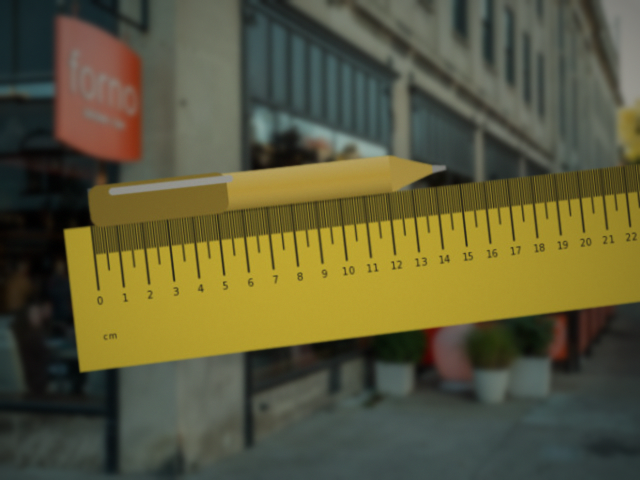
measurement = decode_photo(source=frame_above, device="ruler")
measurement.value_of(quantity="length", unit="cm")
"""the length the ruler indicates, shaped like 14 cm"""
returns 14.5 cm
